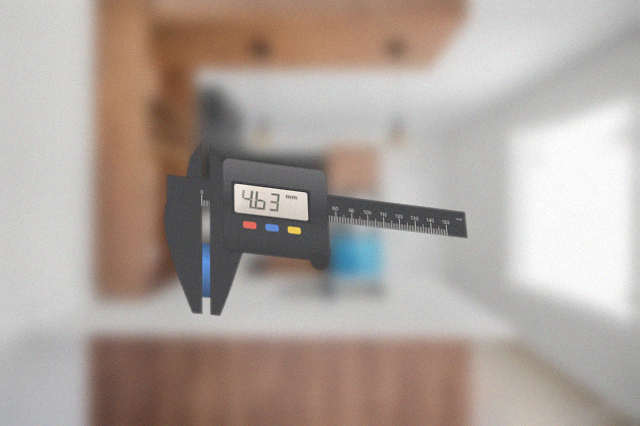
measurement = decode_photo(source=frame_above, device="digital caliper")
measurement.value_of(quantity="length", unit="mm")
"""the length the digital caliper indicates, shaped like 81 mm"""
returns 4.63 mm
